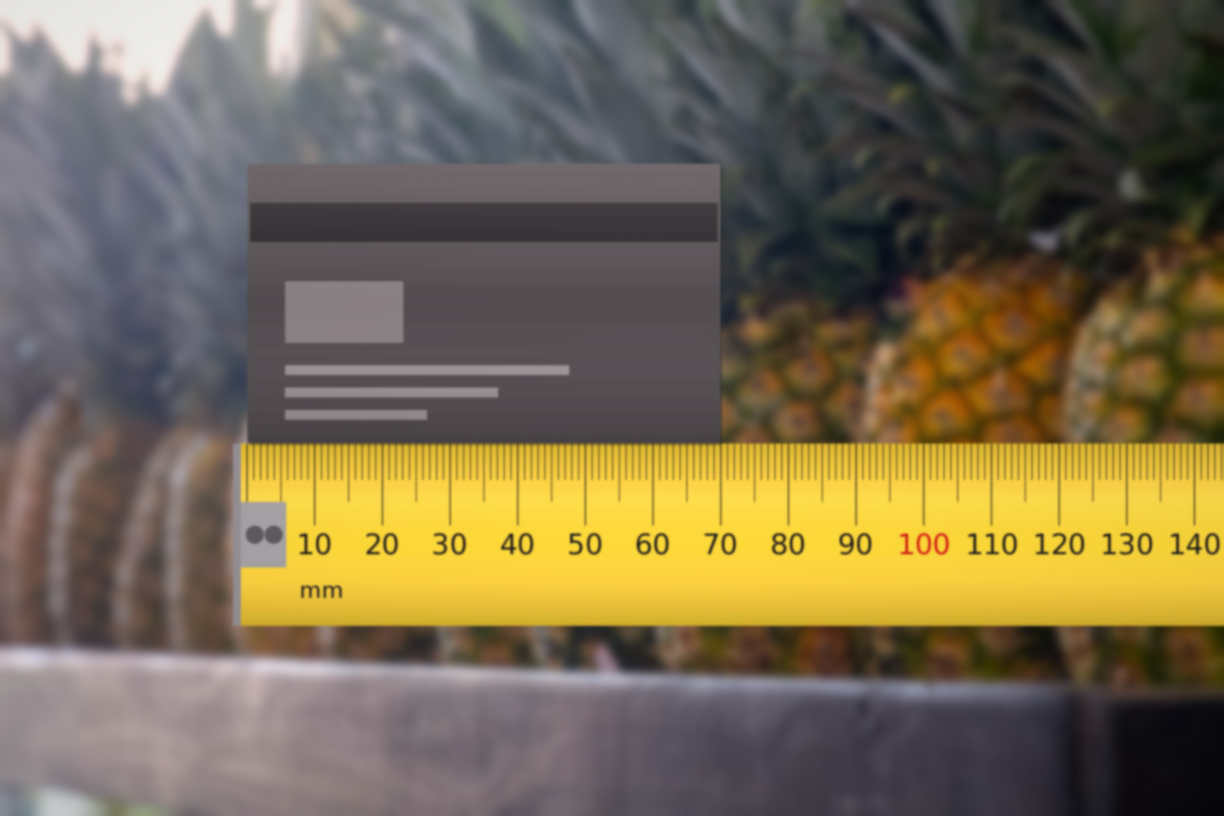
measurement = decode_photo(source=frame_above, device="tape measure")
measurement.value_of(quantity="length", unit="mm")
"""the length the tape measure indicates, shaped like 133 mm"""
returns 70 mm
